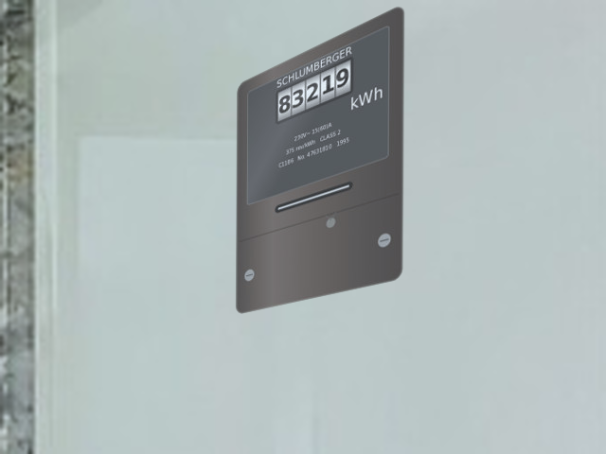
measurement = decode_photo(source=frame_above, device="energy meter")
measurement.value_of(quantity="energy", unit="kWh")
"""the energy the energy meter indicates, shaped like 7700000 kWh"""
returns 83219 kWh
